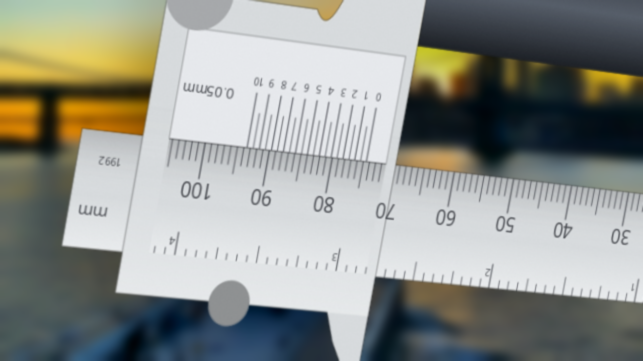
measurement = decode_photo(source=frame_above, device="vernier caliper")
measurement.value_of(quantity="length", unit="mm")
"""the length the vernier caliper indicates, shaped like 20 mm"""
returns 74.5 mm
